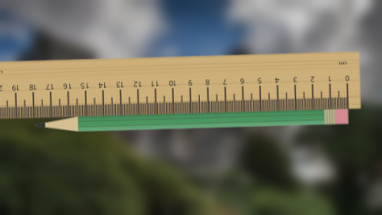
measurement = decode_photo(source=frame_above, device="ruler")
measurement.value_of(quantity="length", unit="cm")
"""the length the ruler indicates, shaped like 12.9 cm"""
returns 18 cm
